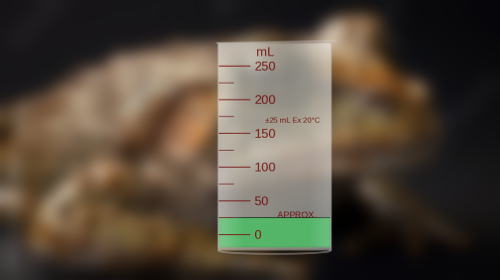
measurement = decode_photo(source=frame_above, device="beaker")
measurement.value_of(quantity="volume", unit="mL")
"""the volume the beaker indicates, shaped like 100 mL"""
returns 25 mL
